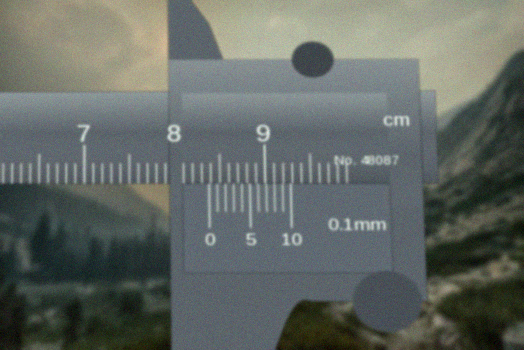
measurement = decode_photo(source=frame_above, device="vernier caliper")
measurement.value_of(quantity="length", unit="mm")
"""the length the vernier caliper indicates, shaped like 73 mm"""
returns 83.8 mm
